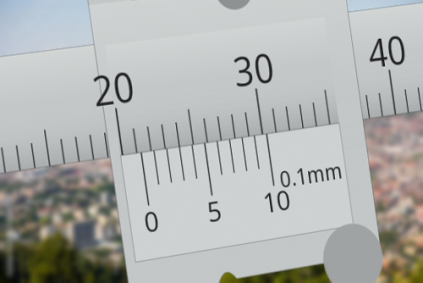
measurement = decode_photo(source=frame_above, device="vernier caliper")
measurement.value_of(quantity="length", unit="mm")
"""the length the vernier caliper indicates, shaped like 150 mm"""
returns 21.3 mm
